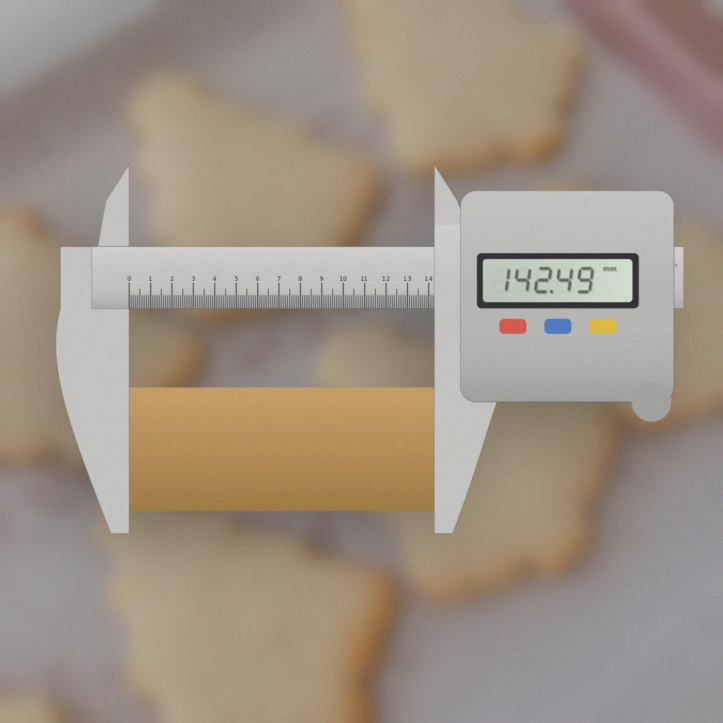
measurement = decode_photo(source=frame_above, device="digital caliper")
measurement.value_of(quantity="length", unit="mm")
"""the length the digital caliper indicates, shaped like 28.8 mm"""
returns 142.49 mm
